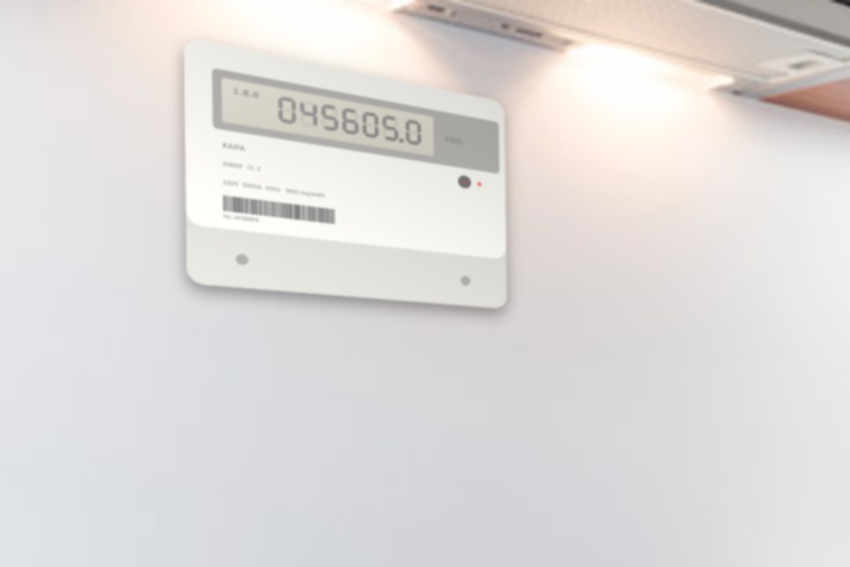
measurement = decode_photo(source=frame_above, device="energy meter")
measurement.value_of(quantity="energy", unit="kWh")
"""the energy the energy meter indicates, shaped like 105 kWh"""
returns 45605.0 kWh
